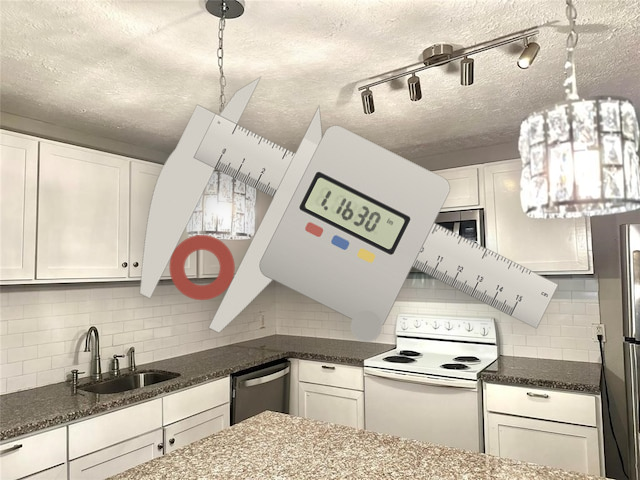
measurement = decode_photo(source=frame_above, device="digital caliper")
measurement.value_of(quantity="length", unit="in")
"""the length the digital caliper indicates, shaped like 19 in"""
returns 1.1630 in
